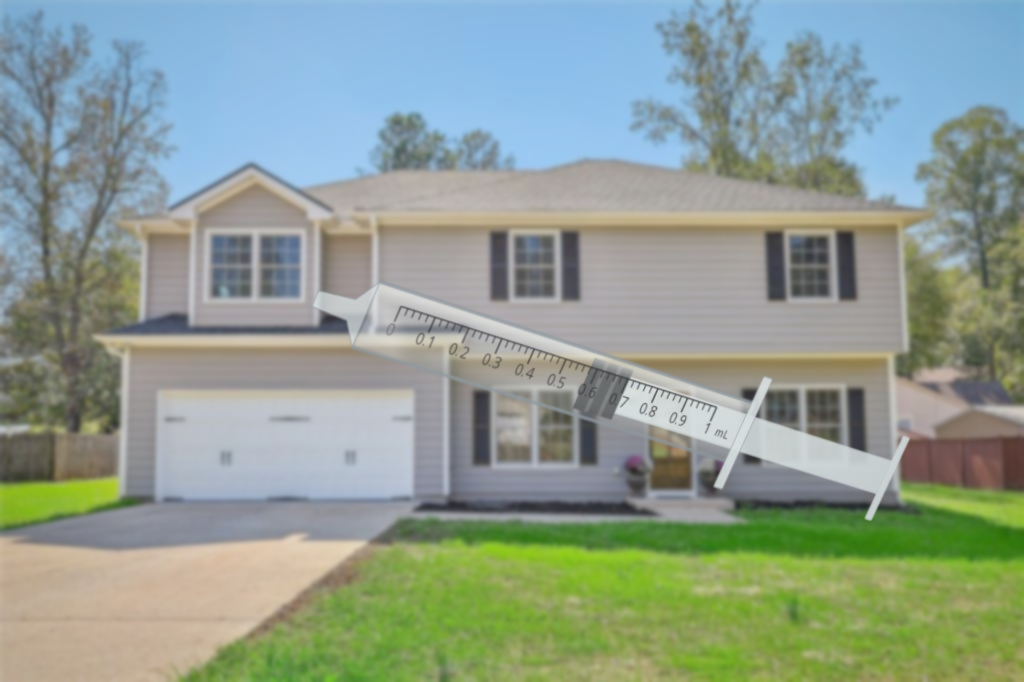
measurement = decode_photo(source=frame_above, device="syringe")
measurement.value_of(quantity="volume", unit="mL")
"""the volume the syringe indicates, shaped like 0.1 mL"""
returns 0.58 mL
